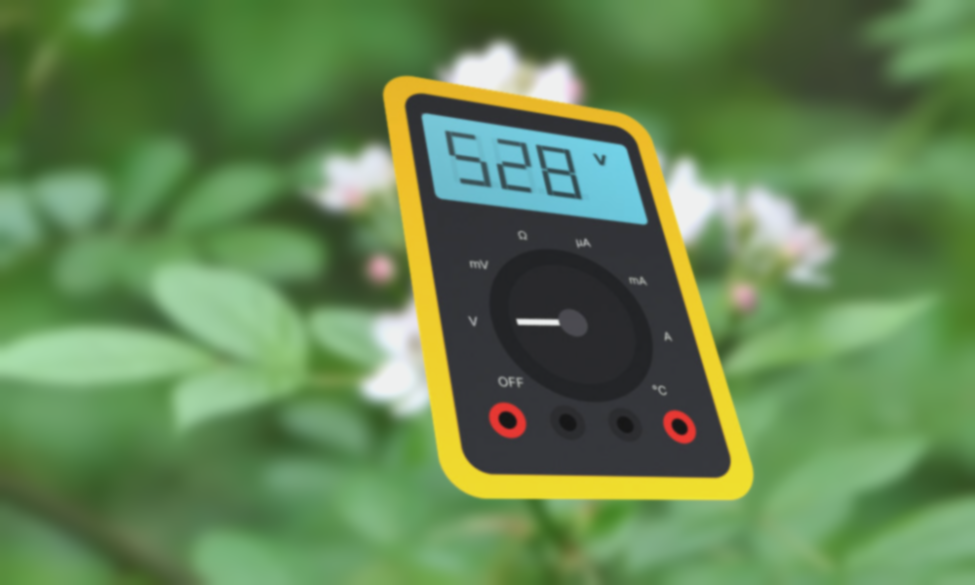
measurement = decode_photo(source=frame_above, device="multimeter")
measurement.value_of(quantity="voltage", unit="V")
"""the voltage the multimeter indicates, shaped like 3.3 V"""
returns 528 V
